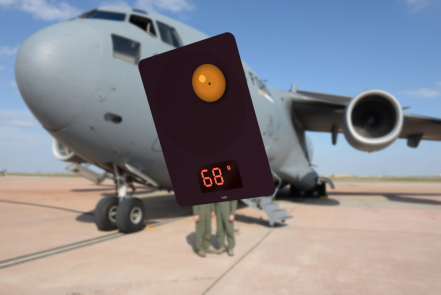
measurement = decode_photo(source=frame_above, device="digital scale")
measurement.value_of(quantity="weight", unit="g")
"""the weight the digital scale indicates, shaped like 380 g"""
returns 68 g
